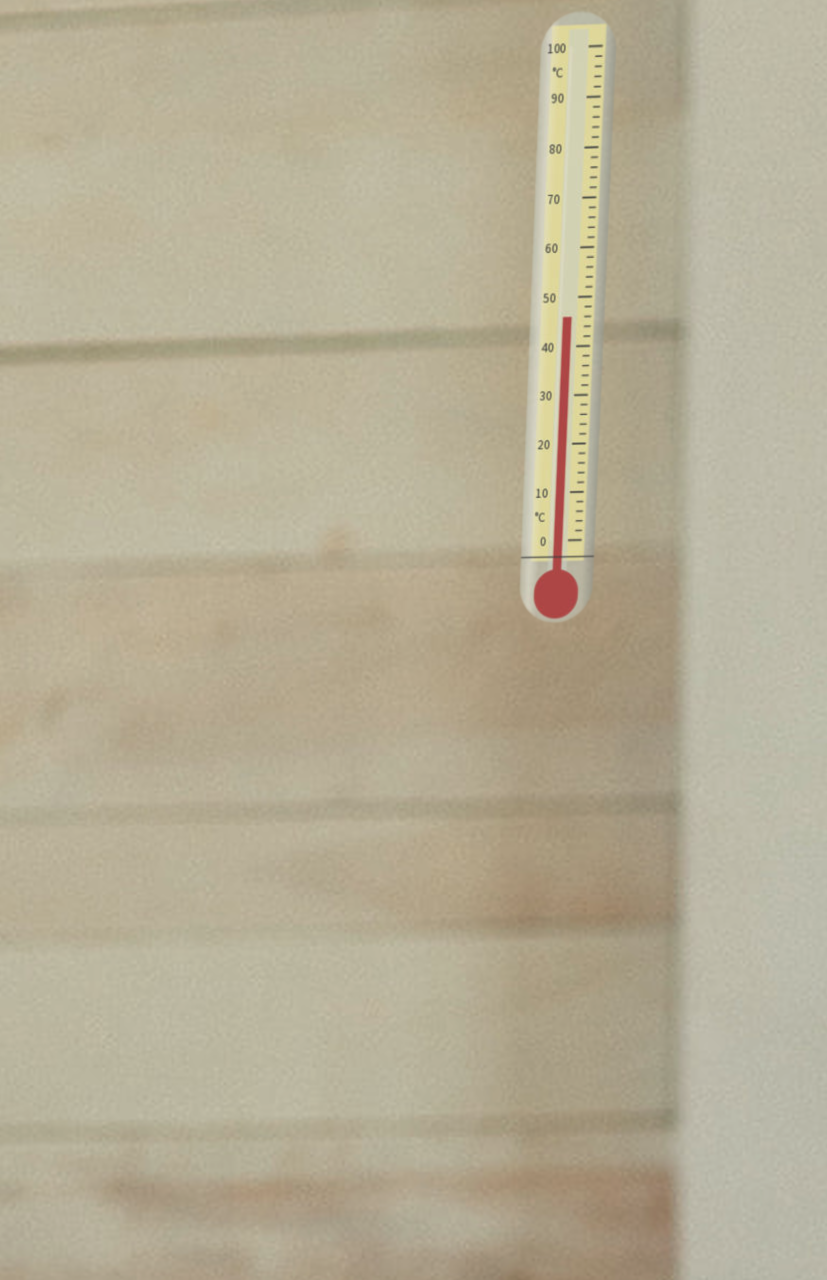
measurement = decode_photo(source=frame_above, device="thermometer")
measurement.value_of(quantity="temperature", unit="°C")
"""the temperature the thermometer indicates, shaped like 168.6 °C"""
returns 46 °C
